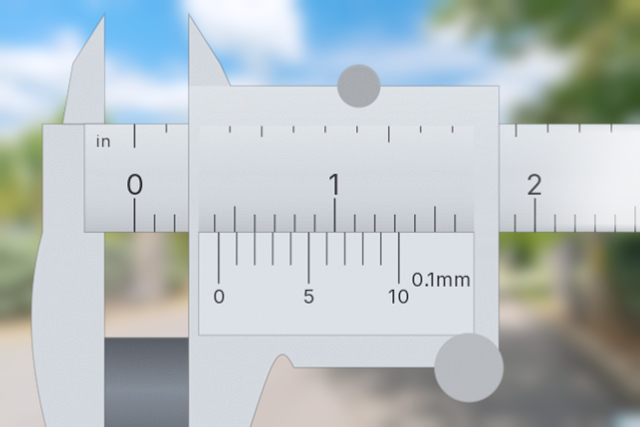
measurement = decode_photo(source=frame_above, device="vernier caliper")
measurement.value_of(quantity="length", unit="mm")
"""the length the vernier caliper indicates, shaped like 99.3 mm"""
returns 4.2 mm
